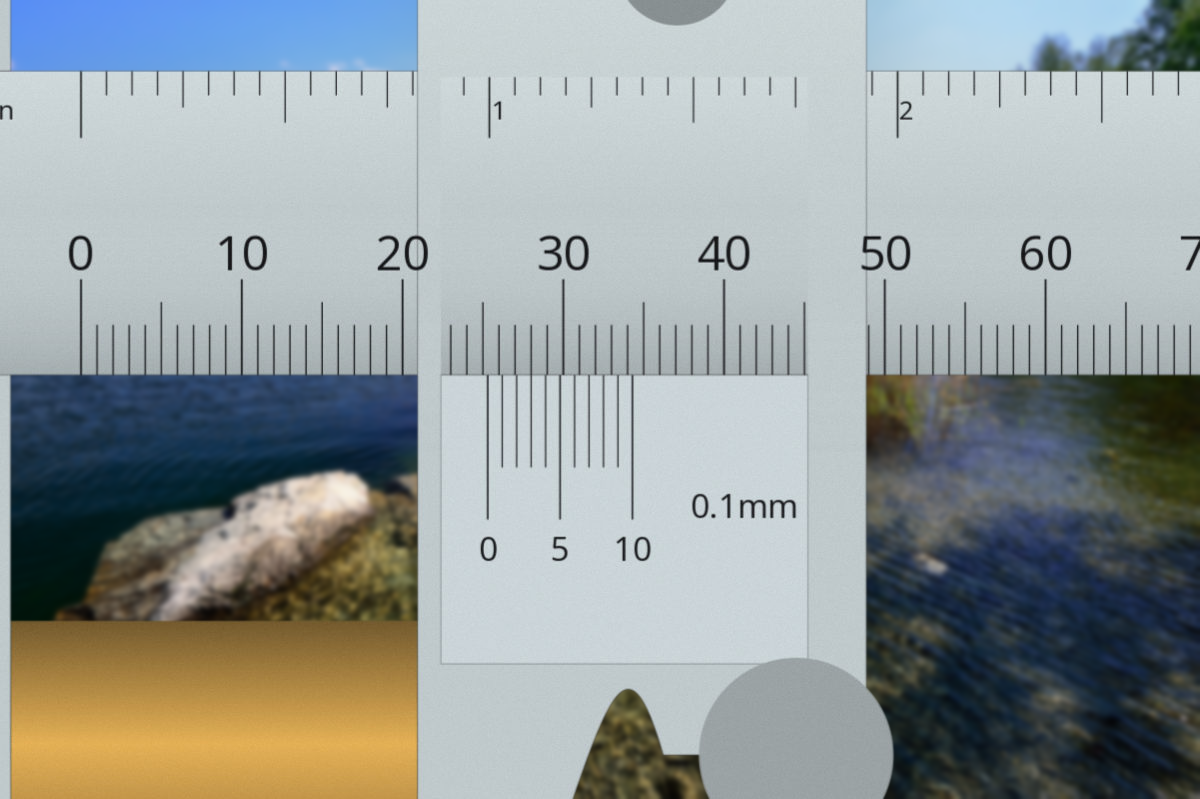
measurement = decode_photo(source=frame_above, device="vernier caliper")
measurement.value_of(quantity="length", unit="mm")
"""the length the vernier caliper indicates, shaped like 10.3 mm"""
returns 25.3 mm
